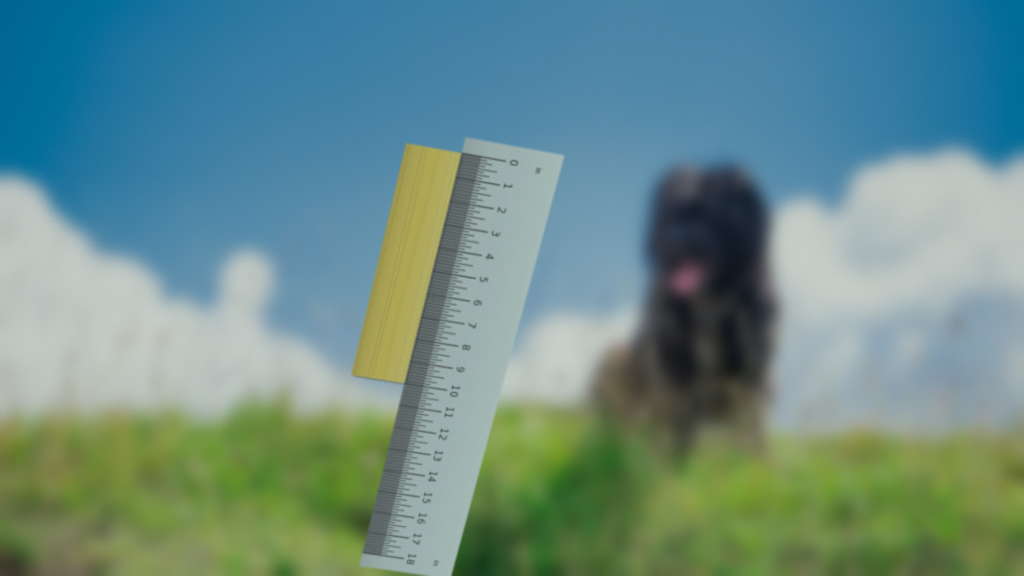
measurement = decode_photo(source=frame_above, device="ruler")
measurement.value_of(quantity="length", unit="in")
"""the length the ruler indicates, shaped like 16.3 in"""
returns 10 in
